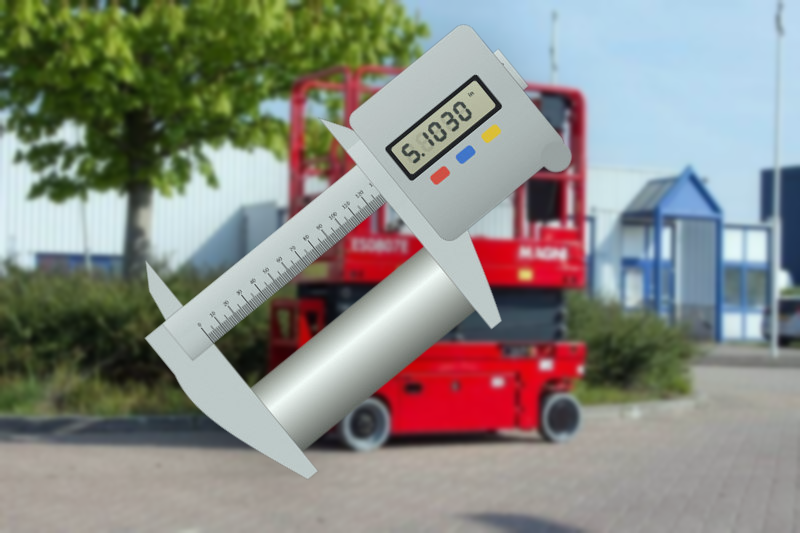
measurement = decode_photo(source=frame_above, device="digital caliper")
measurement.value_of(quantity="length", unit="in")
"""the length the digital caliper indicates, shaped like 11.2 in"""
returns 5.1030 in
